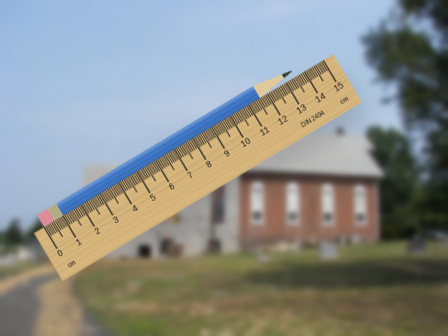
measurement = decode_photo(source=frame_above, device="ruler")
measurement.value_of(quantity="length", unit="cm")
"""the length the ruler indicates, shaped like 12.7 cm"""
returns 13.5 cm
